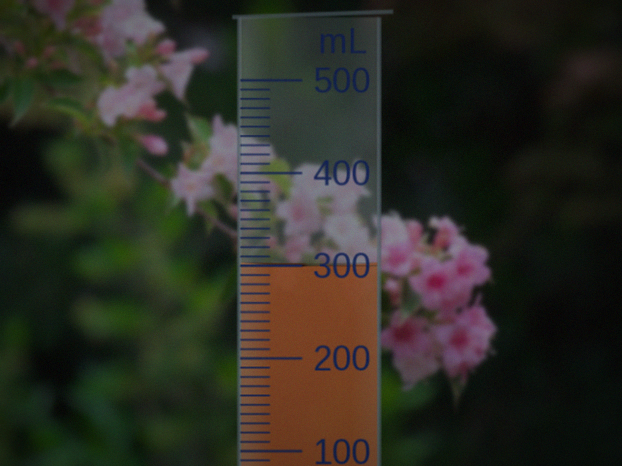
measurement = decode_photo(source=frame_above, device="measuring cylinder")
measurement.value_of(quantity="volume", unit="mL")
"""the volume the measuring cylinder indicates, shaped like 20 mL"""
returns 300 mL
